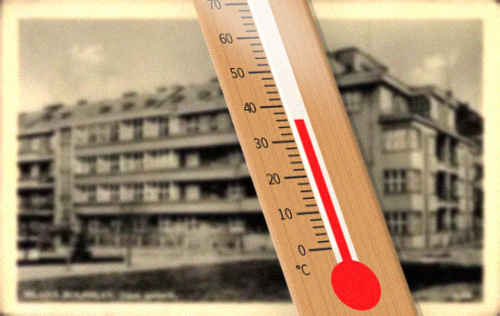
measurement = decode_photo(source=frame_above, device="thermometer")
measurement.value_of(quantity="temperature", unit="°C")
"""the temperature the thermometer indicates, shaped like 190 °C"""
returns 36 °C
